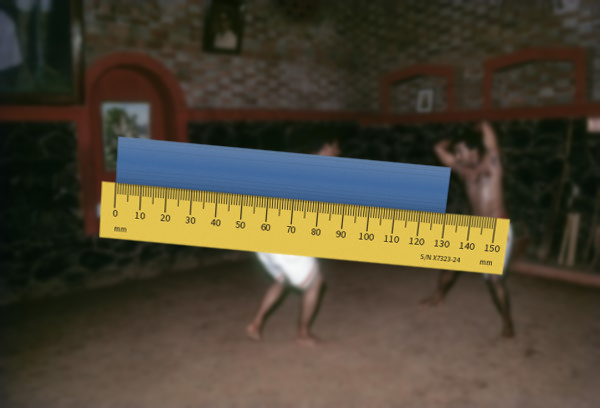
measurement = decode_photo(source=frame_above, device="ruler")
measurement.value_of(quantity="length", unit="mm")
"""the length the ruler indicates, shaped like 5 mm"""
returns 130 mm
